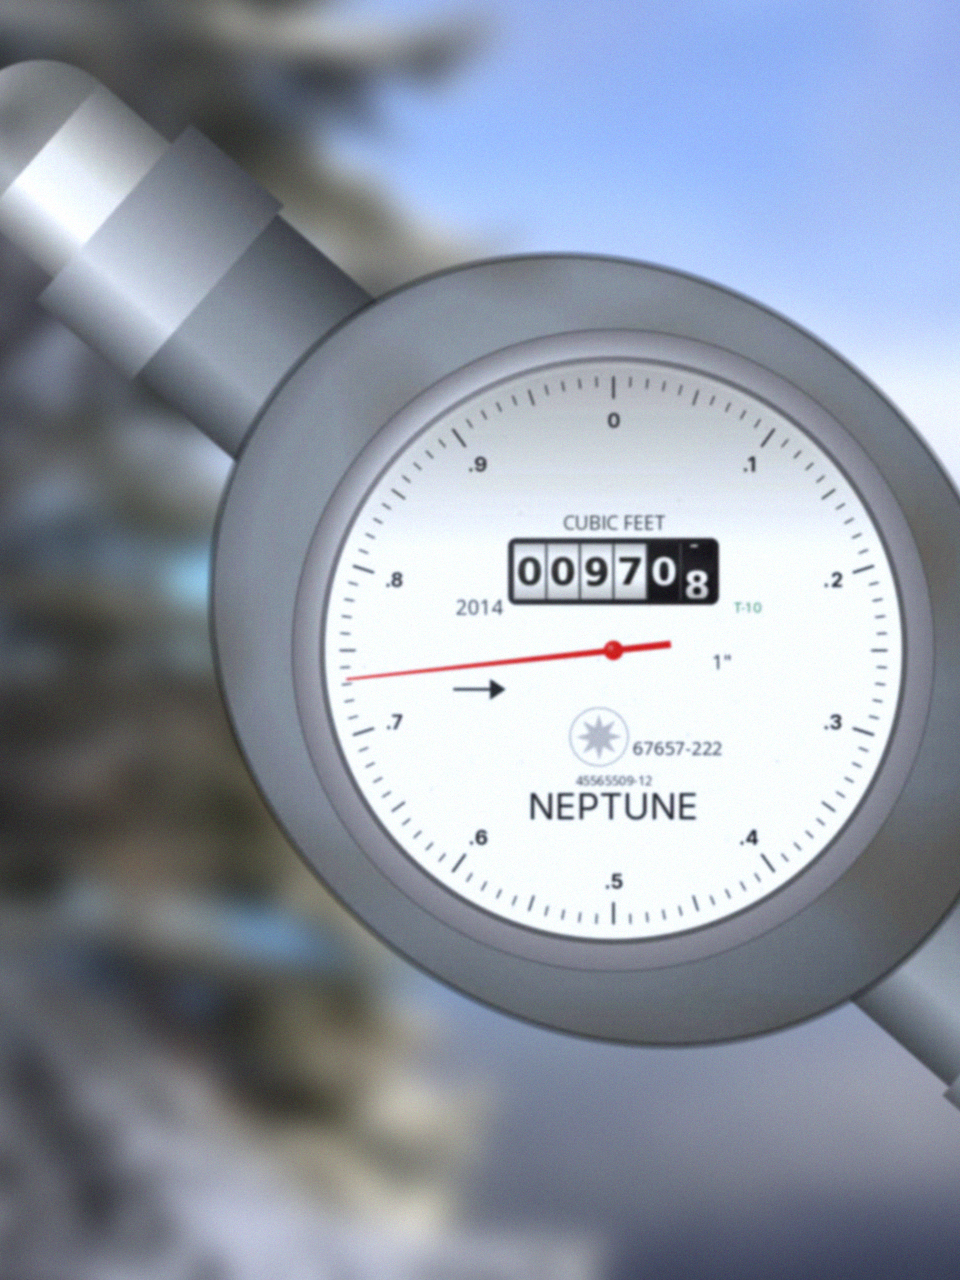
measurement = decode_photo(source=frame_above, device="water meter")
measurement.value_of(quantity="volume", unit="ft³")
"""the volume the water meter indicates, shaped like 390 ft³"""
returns 9707.73 ft³
